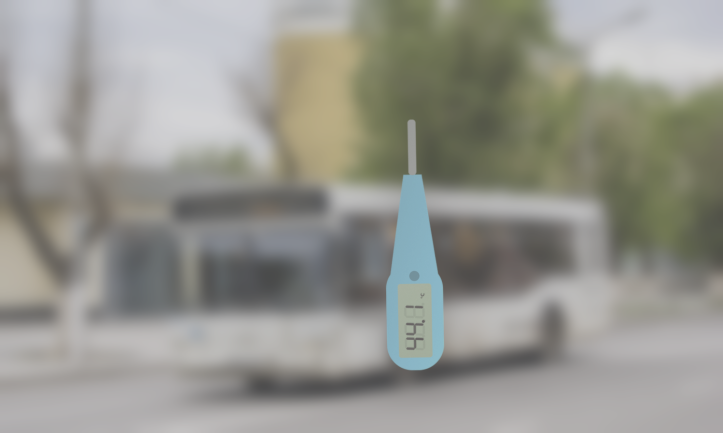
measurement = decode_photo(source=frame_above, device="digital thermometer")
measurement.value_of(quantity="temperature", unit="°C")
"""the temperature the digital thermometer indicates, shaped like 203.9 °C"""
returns 44.1 °C
